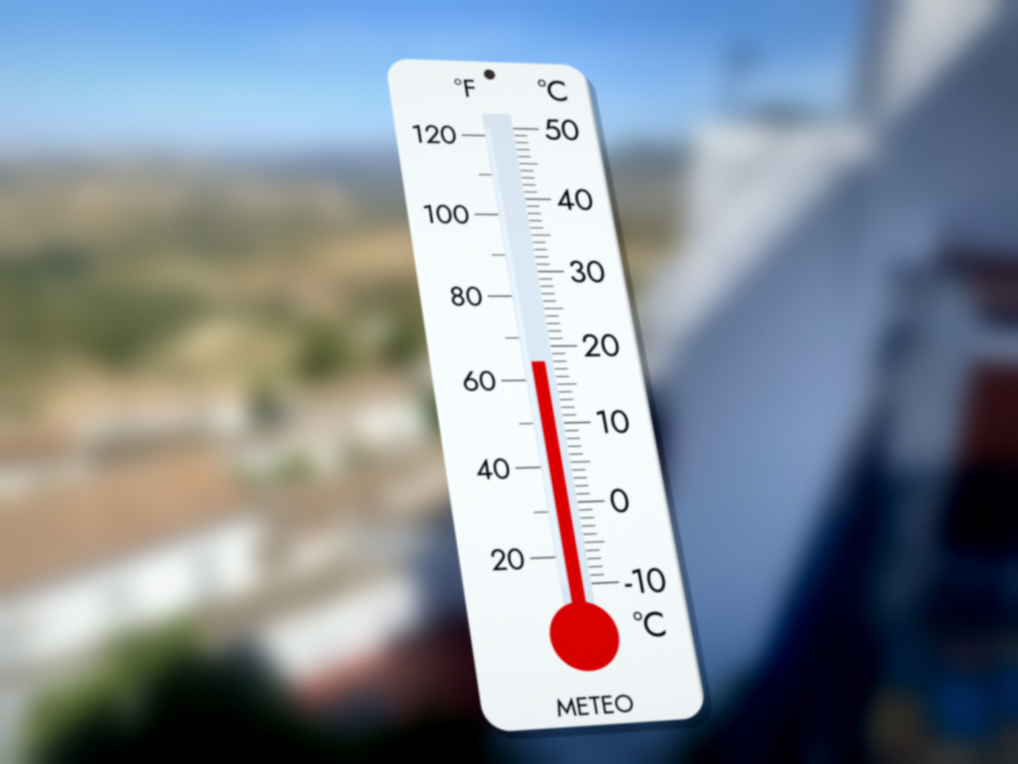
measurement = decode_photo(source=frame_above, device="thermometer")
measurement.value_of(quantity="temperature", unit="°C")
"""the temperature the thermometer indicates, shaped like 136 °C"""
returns 18 °C
